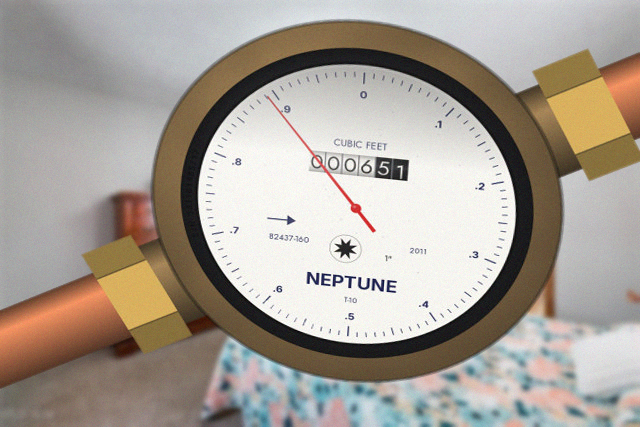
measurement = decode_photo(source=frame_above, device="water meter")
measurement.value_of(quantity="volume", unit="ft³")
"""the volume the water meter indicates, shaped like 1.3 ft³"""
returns 650.89 ft³
